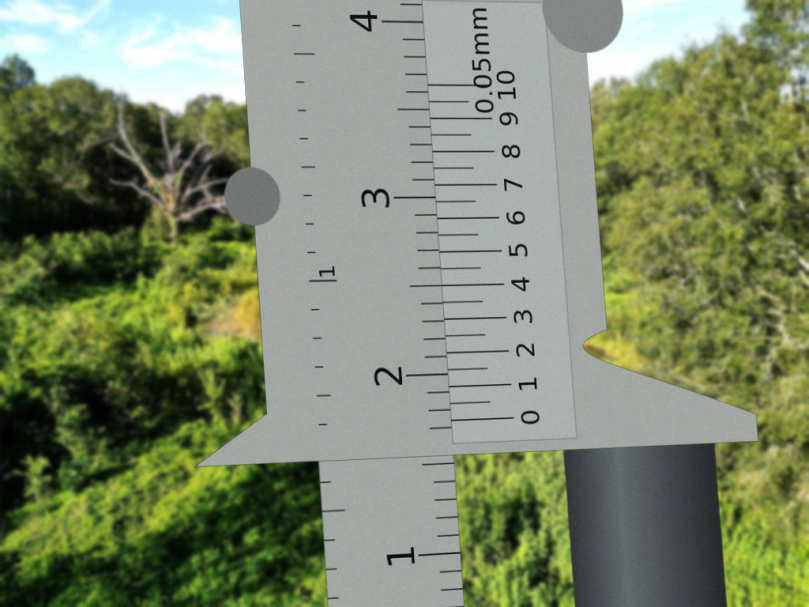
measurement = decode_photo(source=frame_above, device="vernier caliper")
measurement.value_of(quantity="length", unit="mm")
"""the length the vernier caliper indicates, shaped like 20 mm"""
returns 17.4 mm
